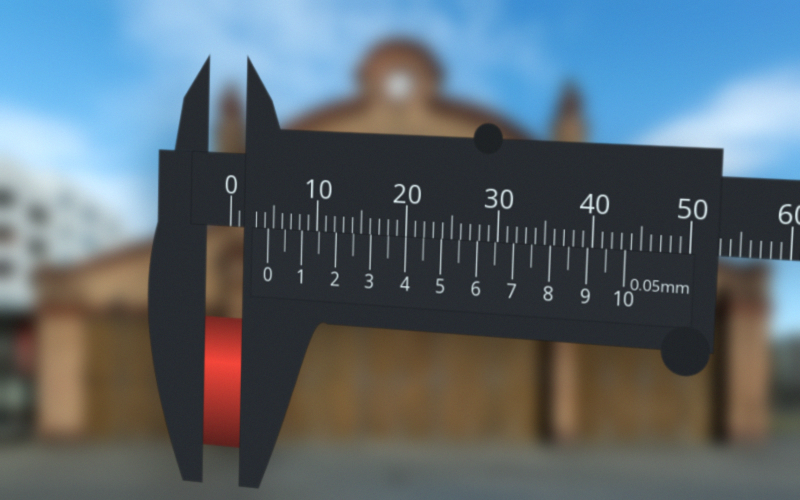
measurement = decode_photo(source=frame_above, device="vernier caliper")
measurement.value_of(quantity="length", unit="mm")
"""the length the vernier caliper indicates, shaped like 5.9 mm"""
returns 4.4 mm
